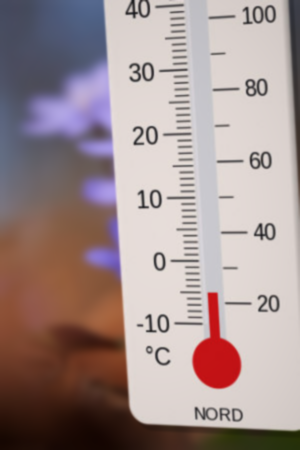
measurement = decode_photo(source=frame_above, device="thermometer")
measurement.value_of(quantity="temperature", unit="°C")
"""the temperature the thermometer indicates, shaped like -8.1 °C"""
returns -5 °C
